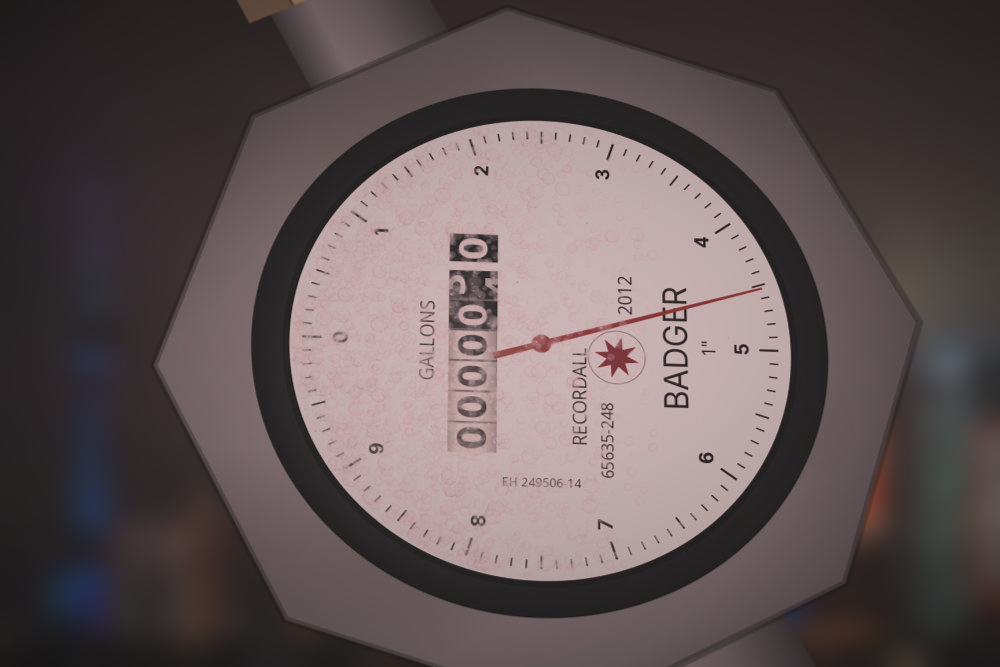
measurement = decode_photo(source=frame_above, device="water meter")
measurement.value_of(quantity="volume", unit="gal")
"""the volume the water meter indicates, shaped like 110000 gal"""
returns 34.5 gal
